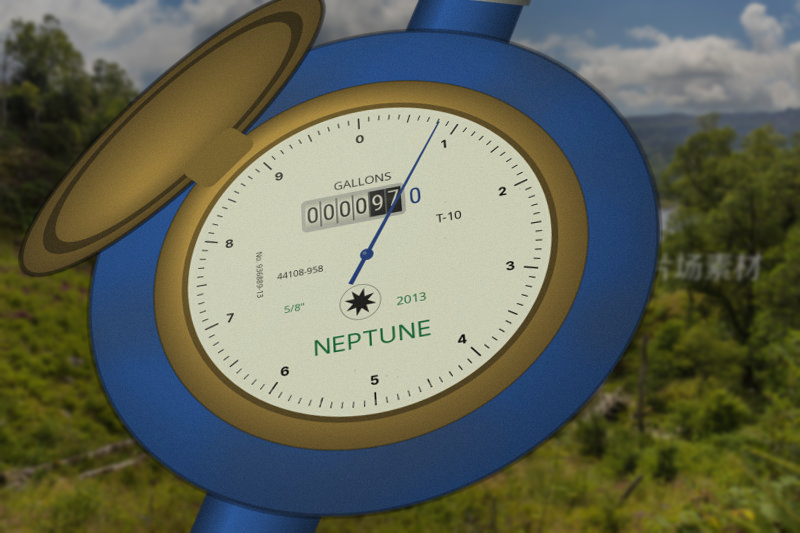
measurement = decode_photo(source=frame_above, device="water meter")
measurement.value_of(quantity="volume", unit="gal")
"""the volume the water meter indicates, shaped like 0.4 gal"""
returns 970.8 gal
